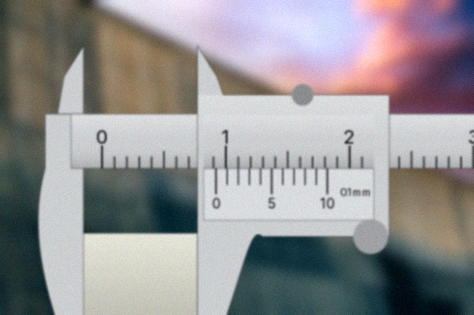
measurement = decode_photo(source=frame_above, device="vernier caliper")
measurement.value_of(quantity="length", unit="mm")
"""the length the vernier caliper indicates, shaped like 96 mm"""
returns 9.2 mm
